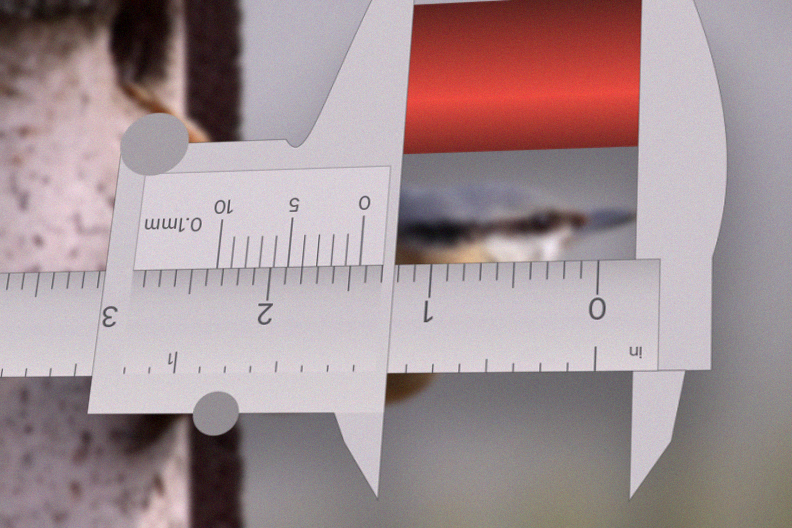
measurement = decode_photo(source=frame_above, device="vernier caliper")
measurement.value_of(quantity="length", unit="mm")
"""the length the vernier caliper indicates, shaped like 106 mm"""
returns 14.4 mm
